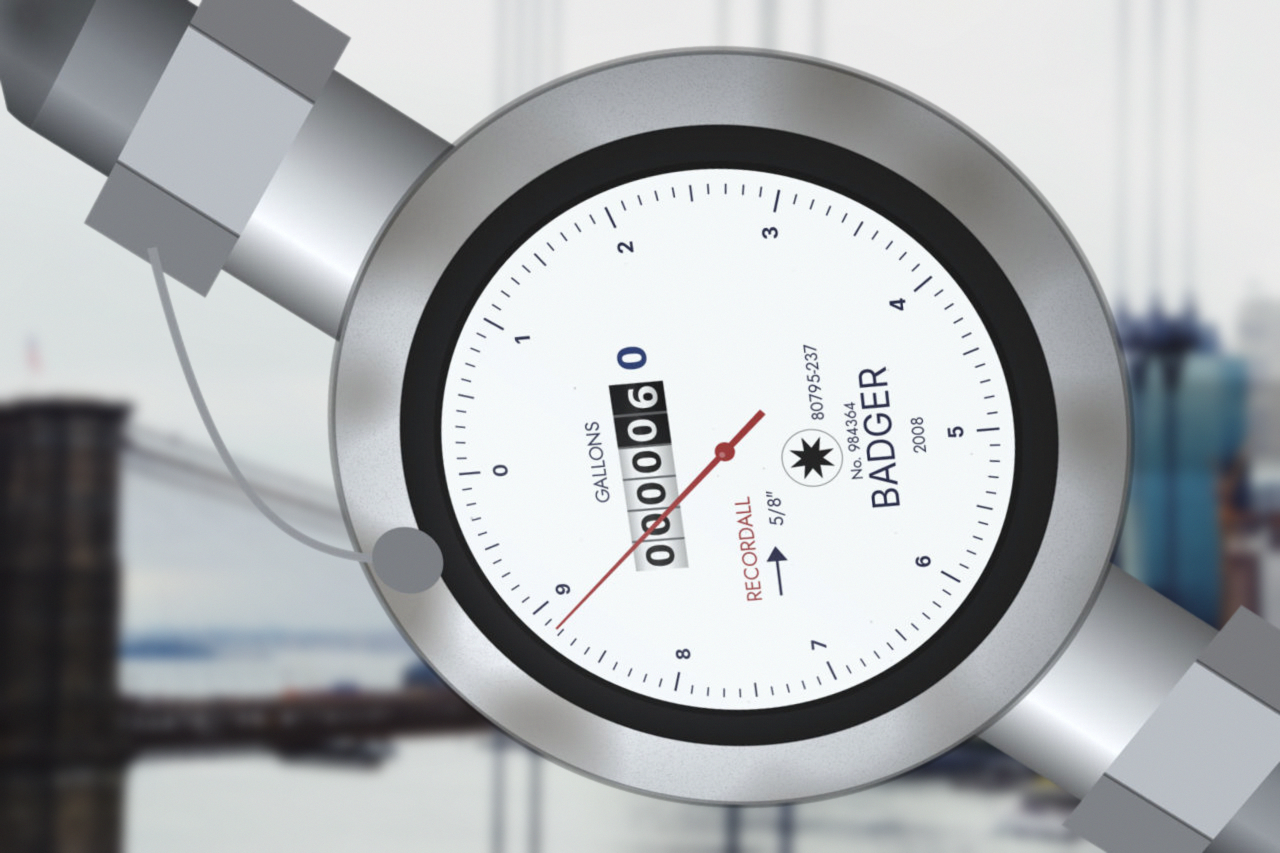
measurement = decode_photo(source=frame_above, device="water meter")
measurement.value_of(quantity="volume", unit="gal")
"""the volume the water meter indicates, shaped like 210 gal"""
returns 58.8 gal
